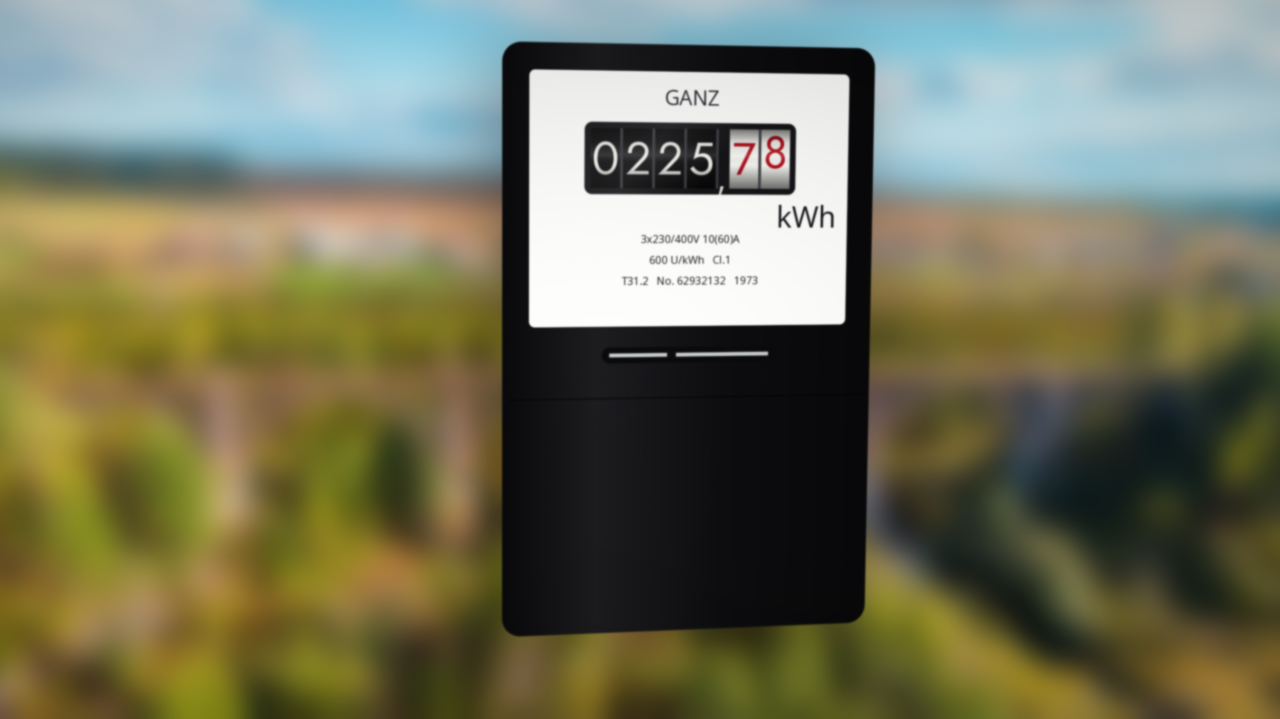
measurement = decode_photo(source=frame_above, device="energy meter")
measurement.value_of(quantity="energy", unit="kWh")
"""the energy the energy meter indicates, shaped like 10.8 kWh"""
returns 225.78 kWh
